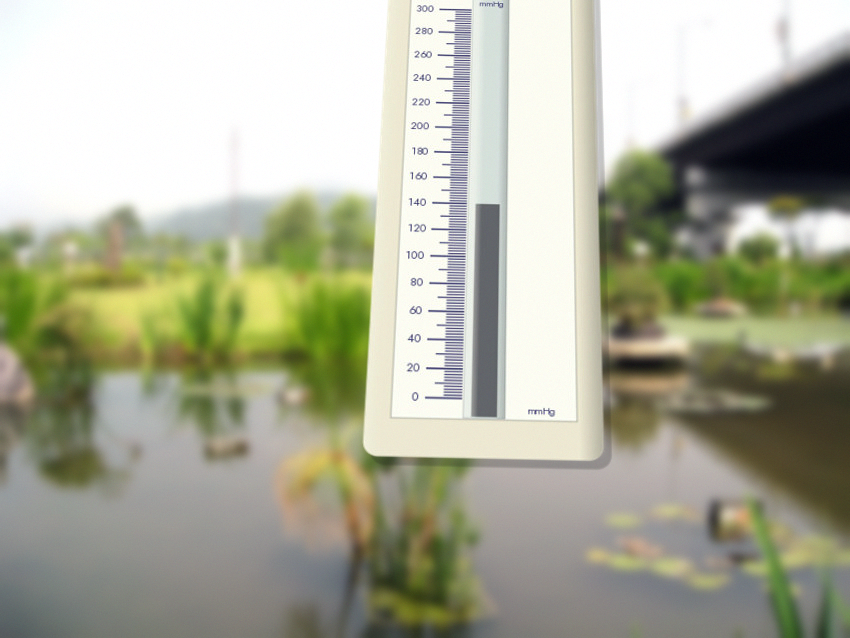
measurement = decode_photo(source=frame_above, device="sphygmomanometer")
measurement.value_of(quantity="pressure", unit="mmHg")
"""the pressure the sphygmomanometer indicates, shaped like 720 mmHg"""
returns 140 mmHg
